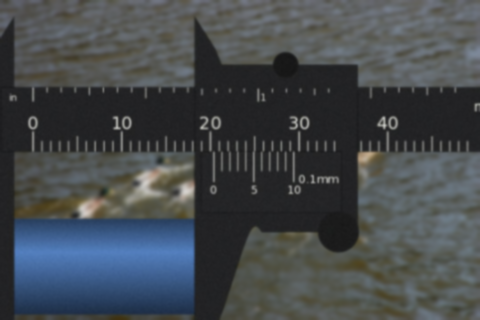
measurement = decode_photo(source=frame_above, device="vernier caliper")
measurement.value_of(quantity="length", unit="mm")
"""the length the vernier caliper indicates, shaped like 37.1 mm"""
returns 20.4 mm
